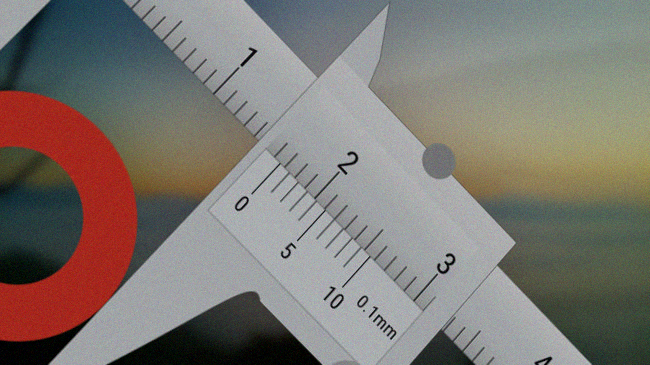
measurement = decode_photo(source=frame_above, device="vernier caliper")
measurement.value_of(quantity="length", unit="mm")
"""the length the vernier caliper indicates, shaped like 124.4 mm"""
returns 16.6 mm
